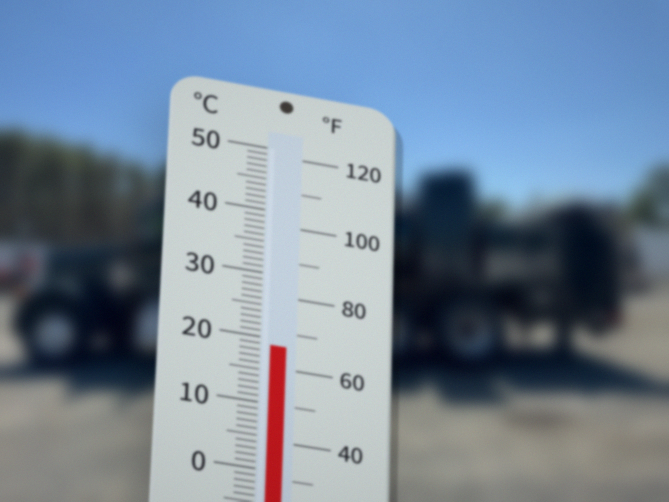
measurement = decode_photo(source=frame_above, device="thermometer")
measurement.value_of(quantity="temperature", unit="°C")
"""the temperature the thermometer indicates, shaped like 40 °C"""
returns 19 °C
